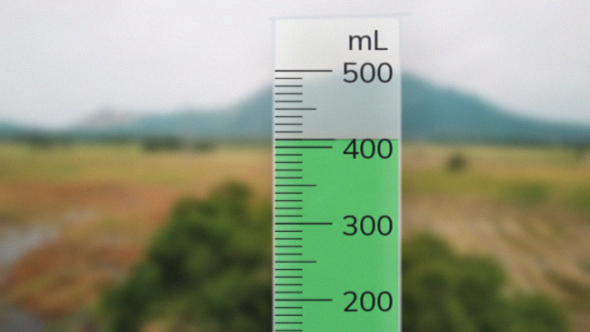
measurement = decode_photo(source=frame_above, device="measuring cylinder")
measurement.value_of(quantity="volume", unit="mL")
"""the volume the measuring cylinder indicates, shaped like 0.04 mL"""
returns 410 mL
